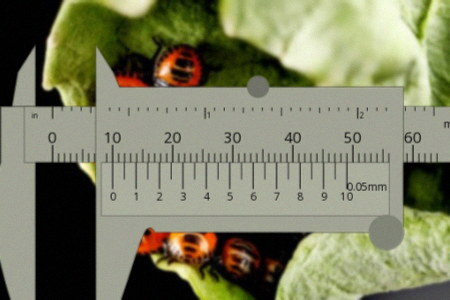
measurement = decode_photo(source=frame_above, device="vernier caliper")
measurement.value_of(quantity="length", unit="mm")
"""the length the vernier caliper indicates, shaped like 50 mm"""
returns 10.0 mm
